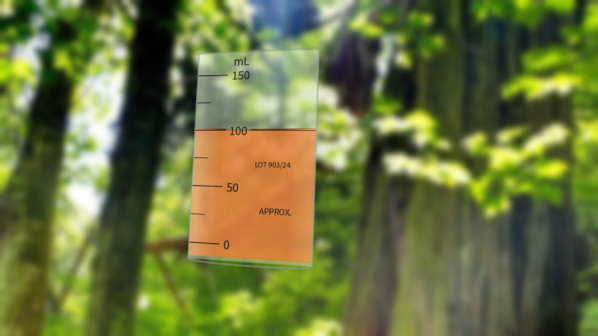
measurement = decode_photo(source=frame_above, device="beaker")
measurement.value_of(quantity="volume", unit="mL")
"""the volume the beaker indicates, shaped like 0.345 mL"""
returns 100 mL
